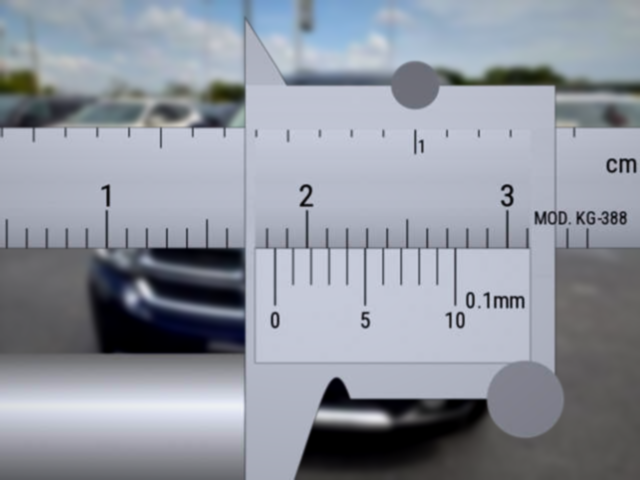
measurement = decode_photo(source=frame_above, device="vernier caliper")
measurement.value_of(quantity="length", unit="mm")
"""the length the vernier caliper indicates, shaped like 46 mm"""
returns 18.4 mm
